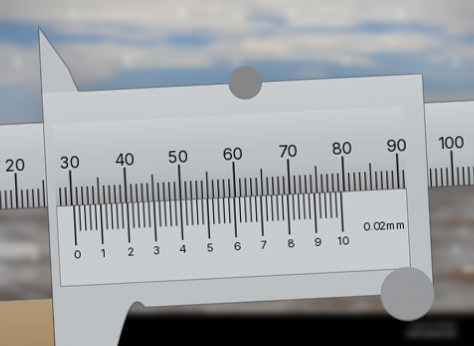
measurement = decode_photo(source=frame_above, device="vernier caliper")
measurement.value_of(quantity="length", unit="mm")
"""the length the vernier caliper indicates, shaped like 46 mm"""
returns 30.4 mm
